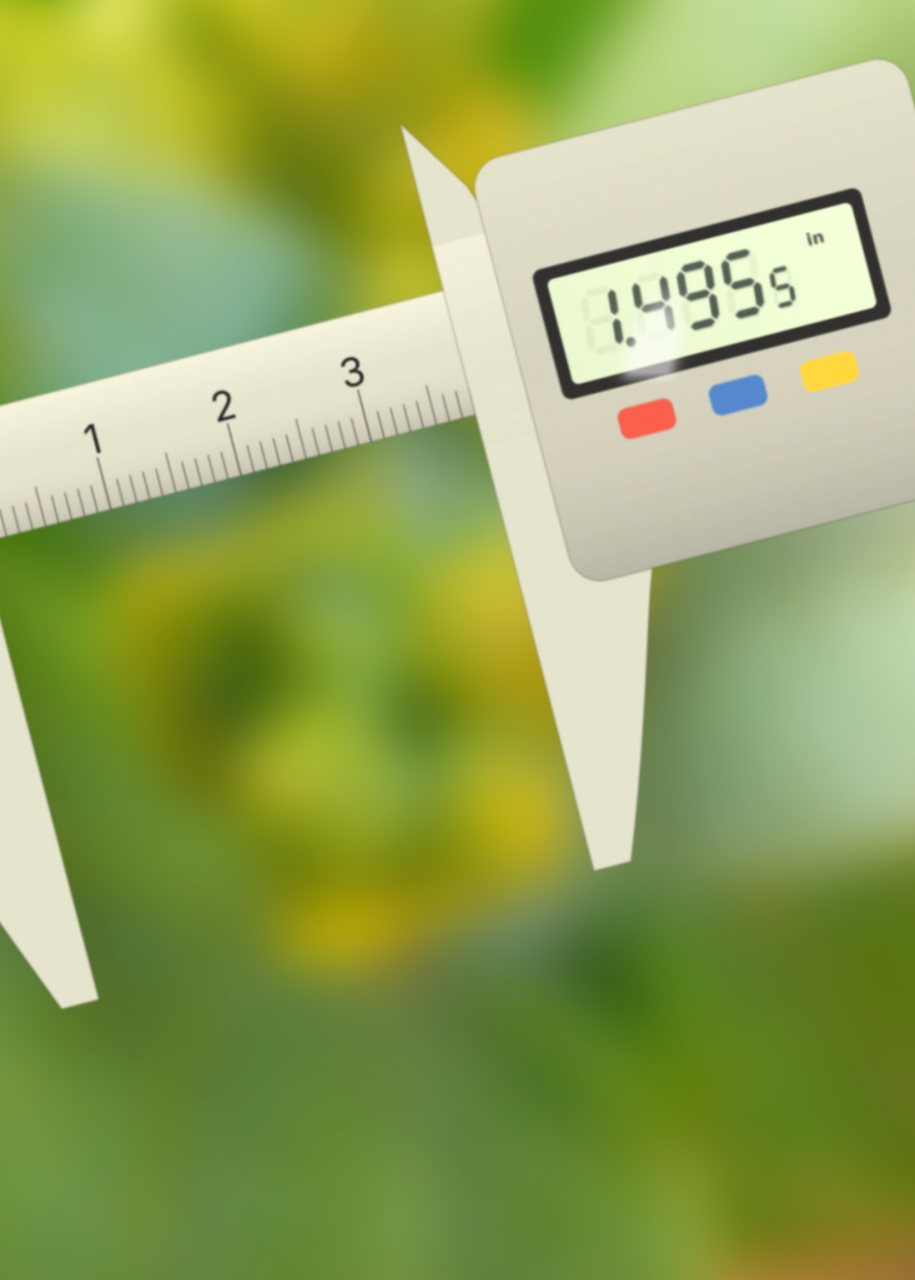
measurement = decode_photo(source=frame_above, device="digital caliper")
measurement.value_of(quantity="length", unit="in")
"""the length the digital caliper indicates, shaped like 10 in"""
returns 1.4955 in
